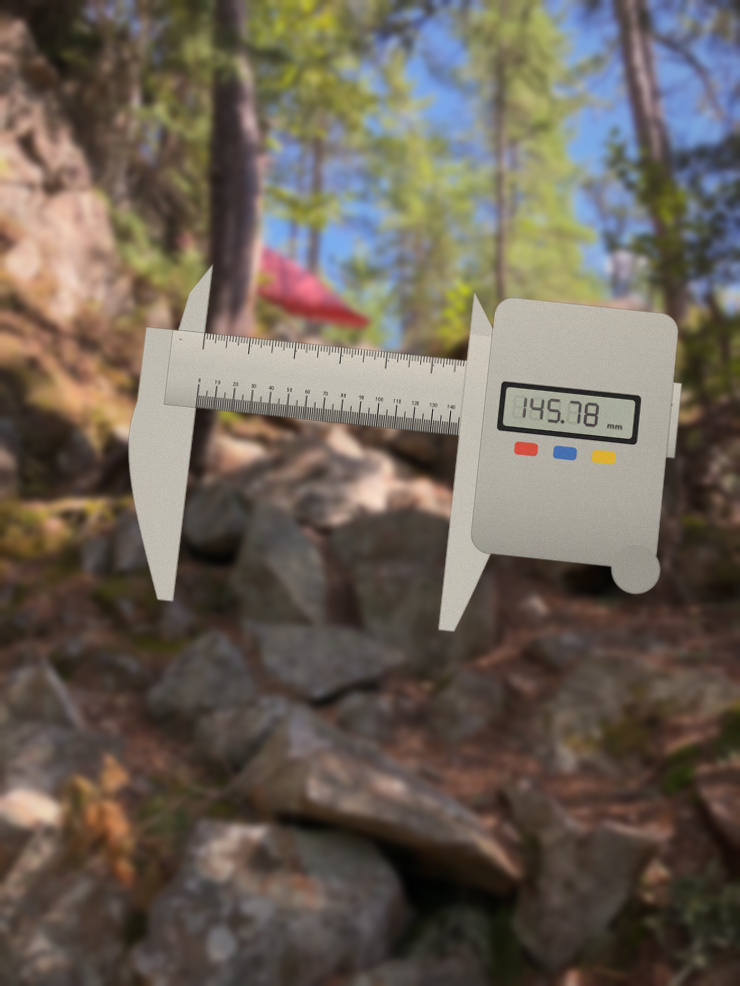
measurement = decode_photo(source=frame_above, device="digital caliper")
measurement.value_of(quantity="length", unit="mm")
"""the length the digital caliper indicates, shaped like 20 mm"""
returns 145.78 mm
